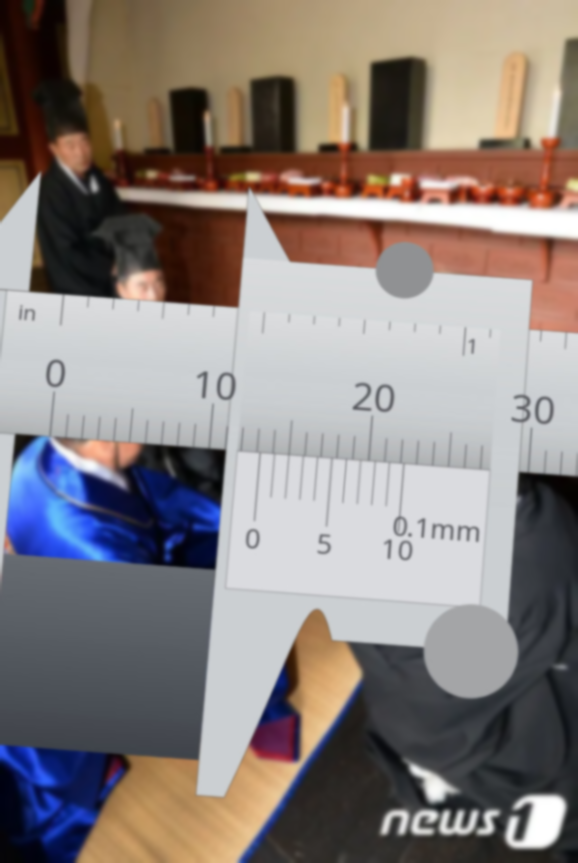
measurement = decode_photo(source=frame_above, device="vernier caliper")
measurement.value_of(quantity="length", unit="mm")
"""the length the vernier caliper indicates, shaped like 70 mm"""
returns 13.2 mm
